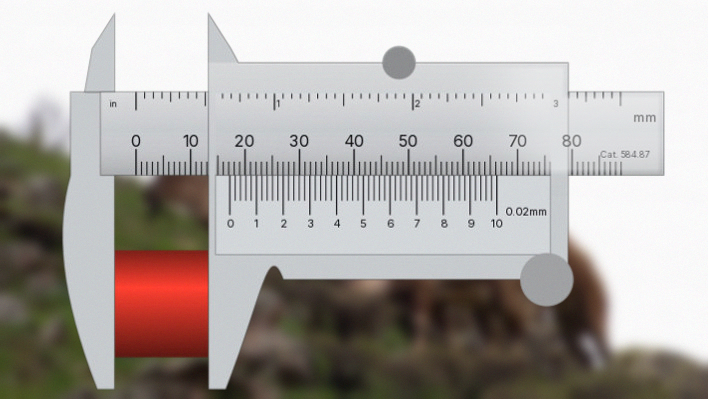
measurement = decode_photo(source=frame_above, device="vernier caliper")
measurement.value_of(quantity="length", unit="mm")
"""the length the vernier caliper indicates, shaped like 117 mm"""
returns 17.2 mm
